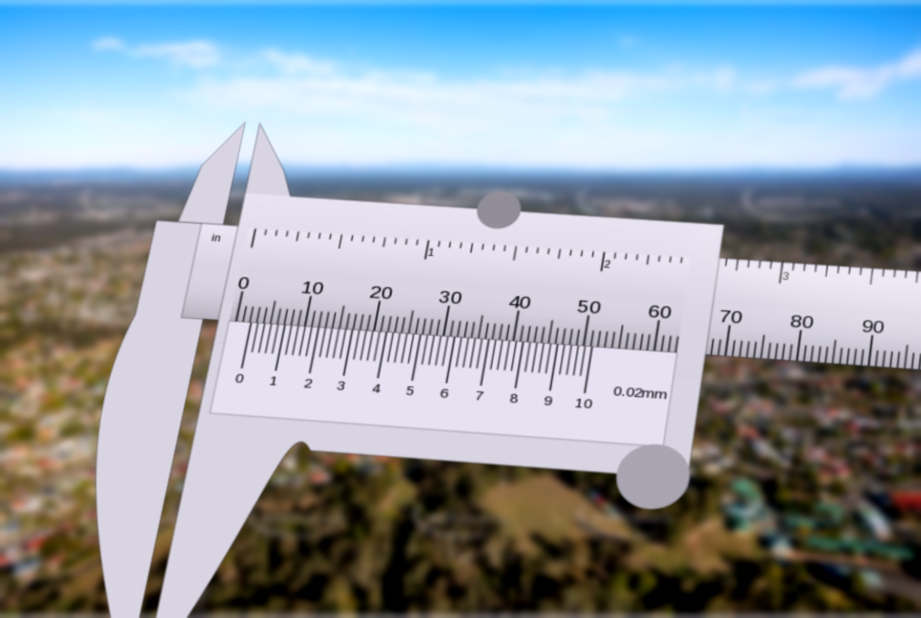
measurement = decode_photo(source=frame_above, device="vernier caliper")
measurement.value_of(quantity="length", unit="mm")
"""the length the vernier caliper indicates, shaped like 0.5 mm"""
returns 2.2 mm
